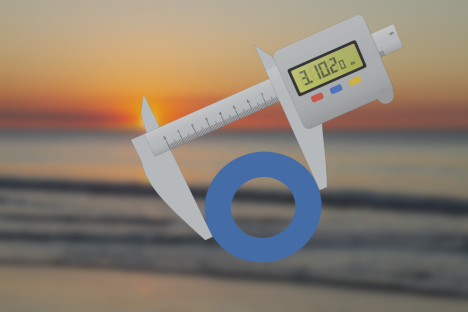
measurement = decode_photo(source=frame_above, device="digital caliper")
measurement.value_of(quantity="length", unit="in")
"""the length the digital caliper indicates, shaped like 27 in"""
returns 3.1020 in
